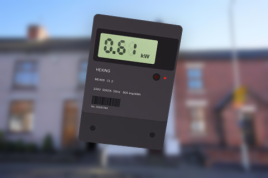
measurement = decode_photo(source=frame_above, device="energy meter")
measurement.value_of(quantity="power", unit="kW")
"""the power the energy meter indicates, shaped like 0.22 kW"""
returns 0.61 kW
